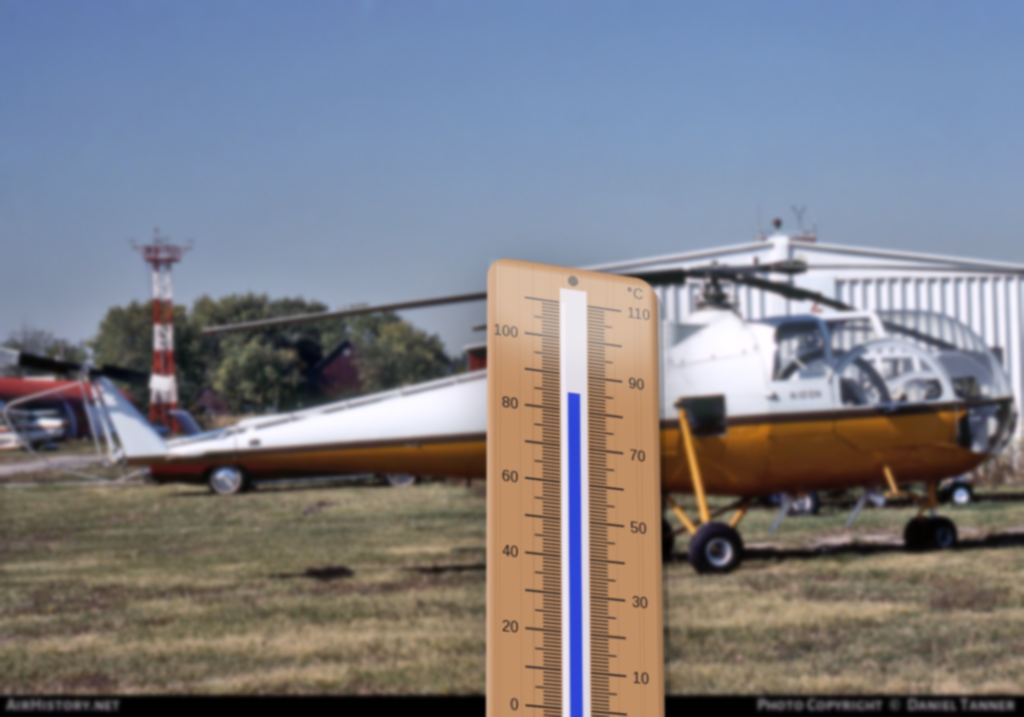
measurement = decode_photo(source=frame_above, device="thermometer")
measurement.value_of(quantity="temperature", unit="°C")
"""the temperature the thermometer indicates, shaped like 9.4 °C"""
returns 85 °C
